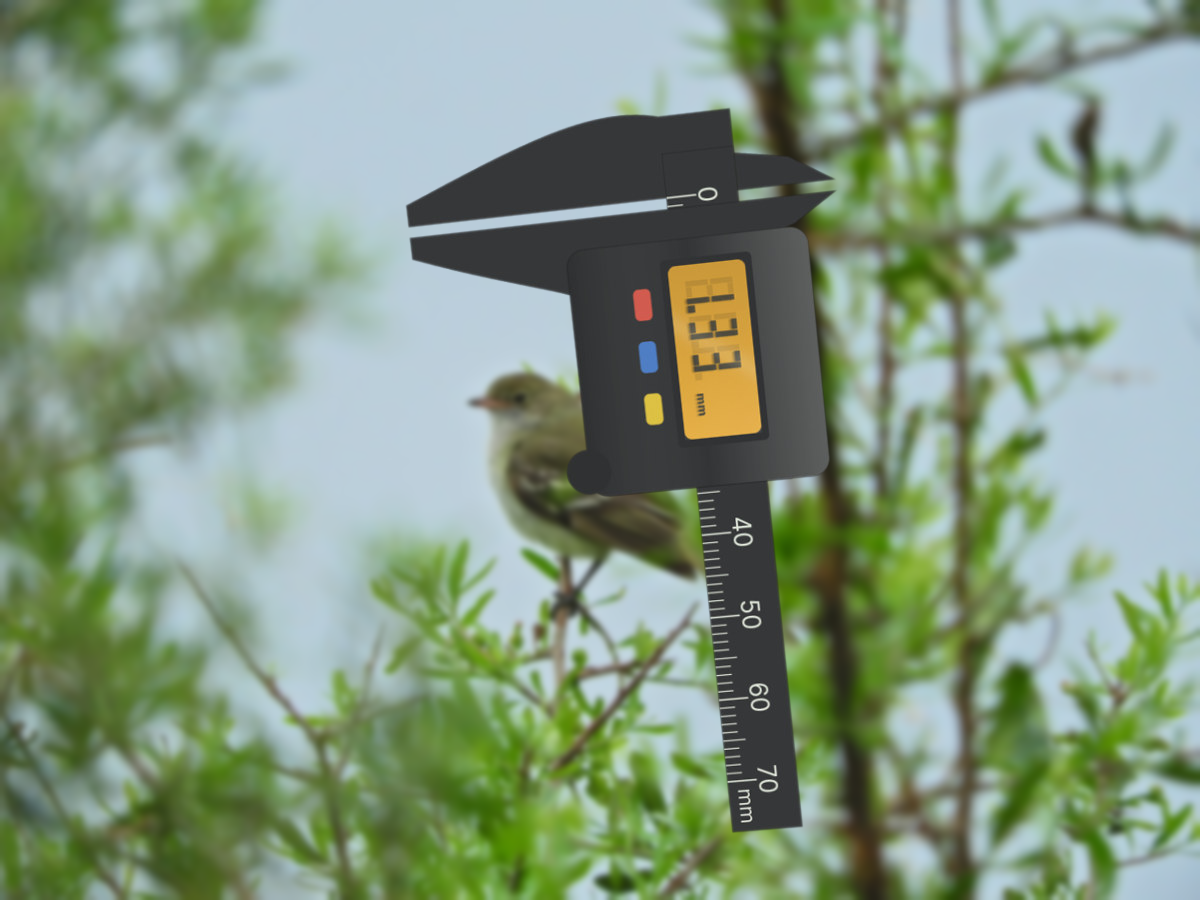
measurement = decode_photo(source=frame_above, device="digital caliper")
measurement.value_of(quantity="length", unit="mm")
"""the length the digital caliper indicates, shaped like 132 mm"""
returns 1.33 mm
